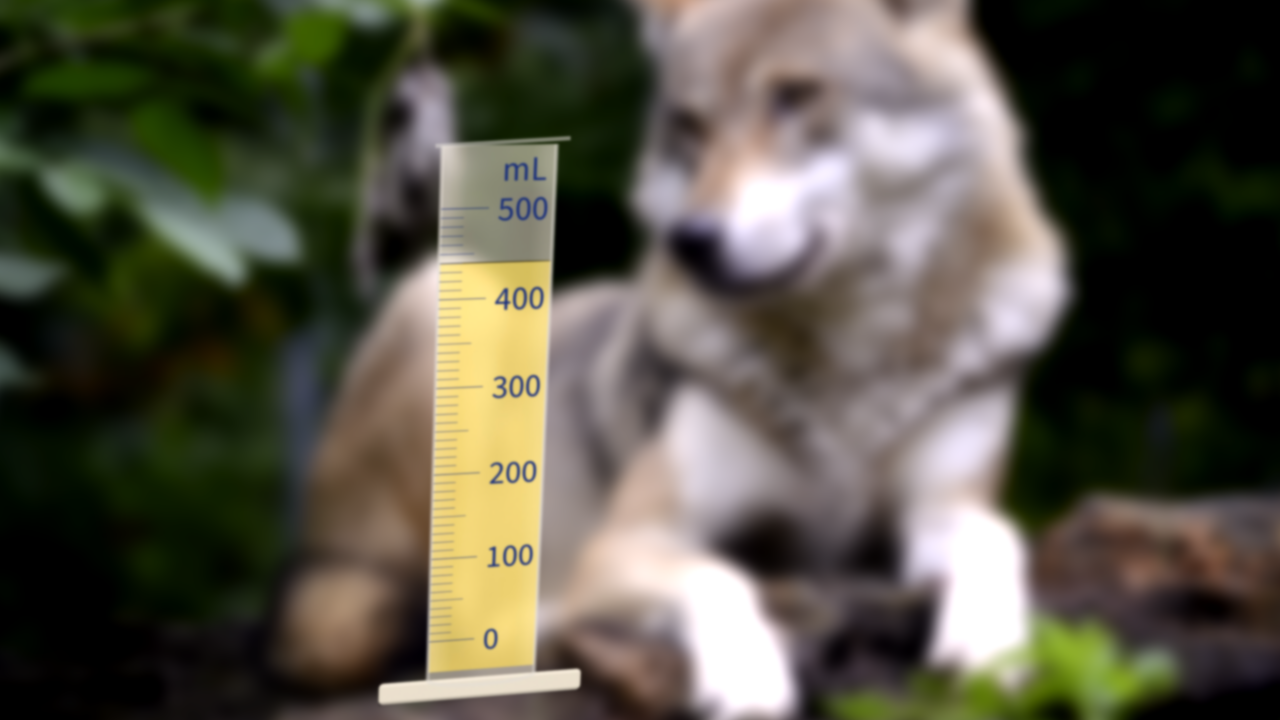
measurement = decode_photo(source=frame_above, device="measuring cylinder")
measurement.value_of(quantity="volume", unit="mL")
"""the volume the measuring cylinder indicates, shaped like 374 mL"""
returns 440 mL
